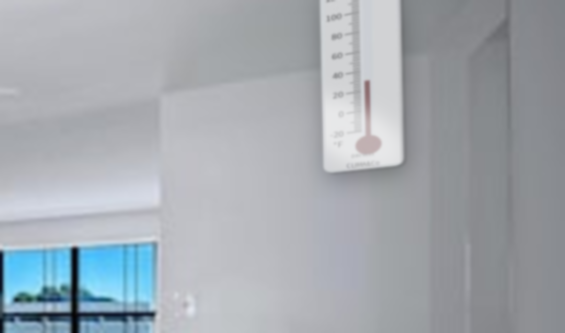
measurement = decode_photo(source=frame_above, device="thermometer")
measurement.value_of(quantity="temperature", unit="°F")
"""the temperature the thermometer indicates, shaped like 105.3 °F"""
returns 30 °F
